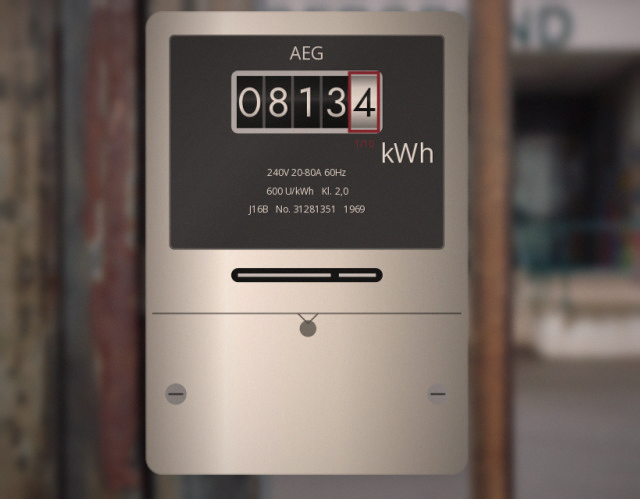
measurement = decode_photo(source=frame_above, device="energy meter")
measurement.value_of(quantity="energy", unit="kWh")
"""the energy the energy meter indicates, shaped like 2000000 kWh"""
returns 813.4 kWh
